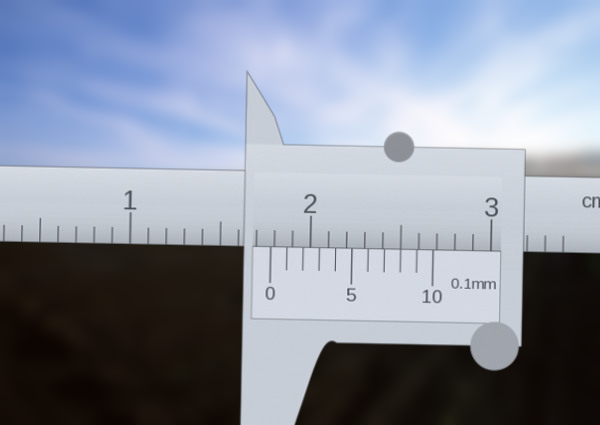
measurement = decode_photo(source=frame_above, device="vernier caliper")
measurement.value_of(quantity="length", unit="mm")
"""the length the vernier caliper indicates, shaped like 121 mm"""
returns 17.8 mm
